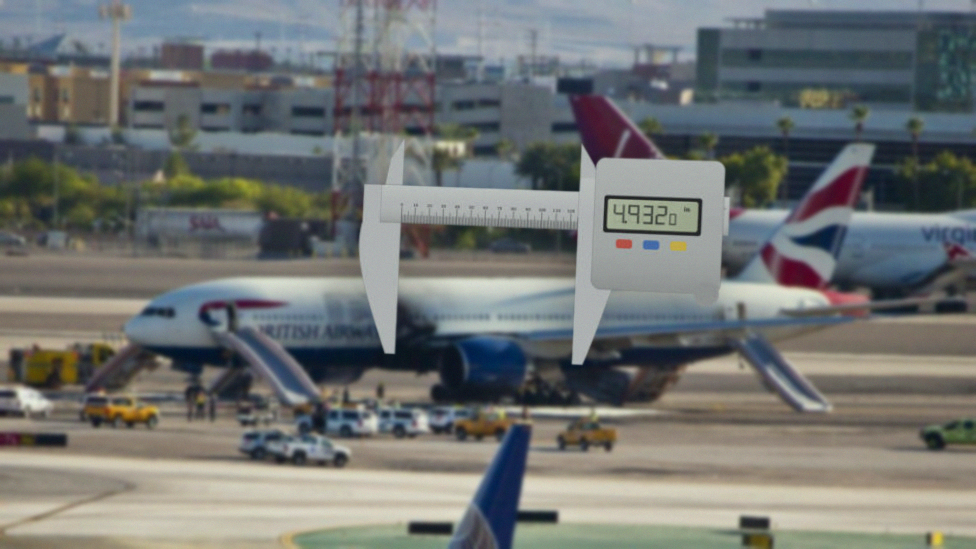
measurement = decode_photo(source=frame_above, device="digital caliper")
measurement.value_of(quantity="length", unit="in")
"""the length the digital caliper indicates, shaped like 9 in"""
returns 4.9320 in
